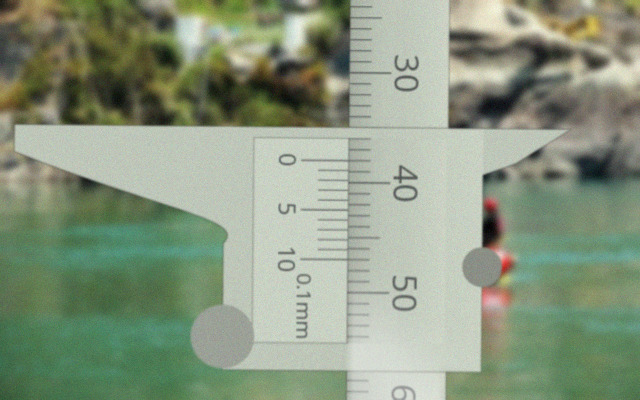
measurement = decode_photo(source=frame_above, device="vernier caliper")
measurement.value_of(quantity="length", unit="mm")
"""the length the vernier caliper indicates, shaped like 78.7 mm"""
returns 38.0 mm
